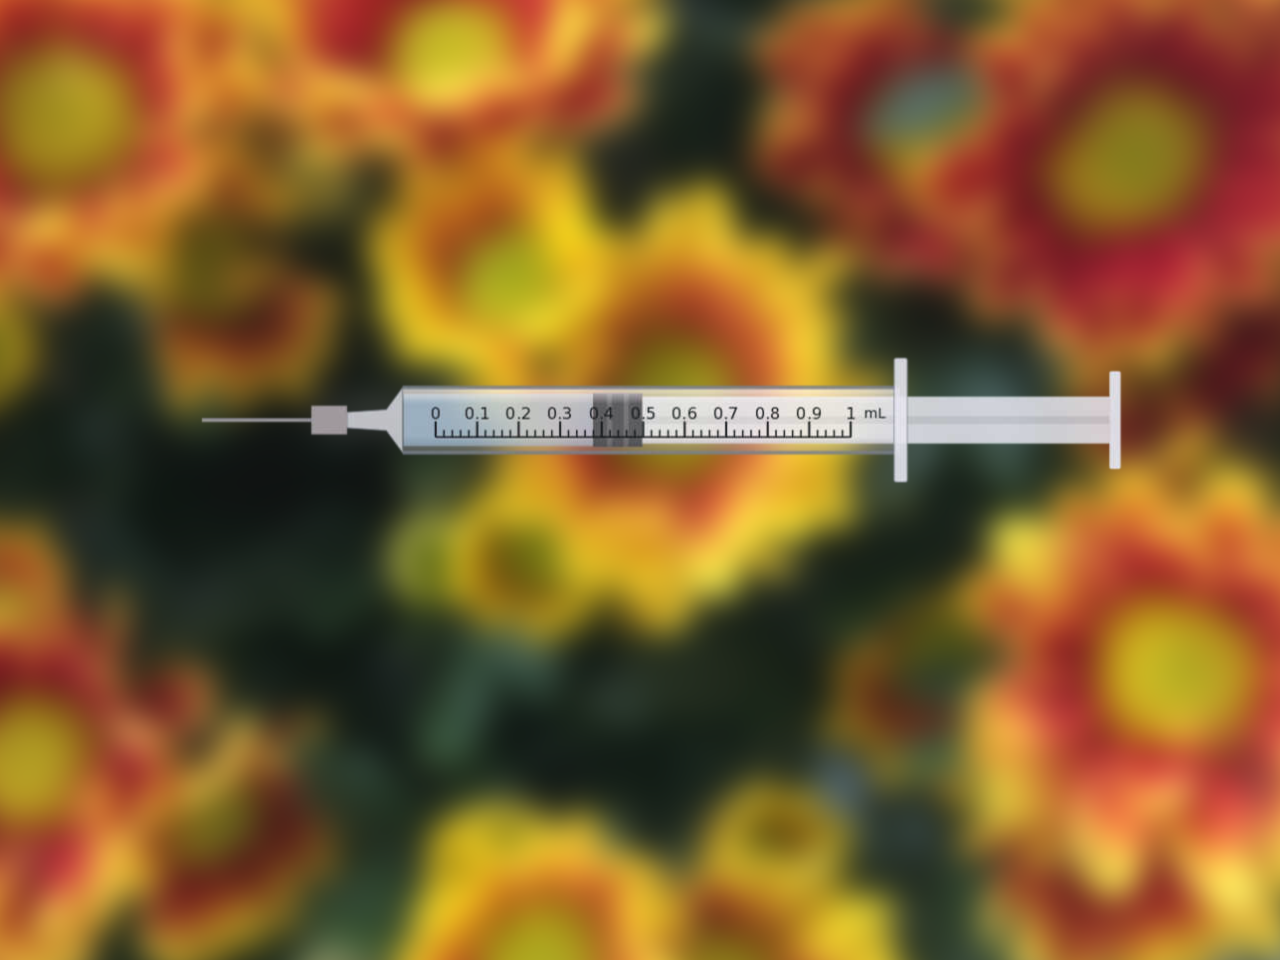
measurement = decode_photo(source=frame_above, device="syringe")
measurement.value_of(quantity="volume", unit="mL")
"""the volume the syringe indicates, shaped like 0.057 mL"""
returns 0.38 mL
